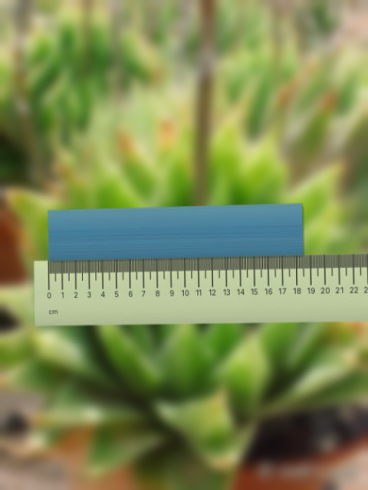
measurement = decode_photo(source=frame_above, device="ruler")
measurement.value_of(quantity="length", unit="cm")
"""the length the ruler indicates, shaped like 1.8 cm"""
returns 18.5 cm
